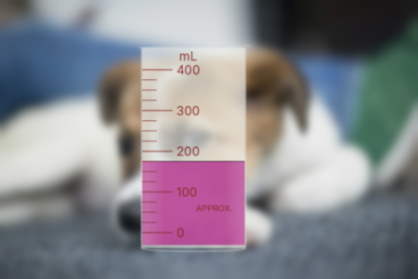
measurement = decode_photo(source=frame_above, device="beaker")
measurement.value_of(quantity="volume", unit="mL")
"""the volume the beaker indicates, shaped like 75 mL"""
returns 175 mL
